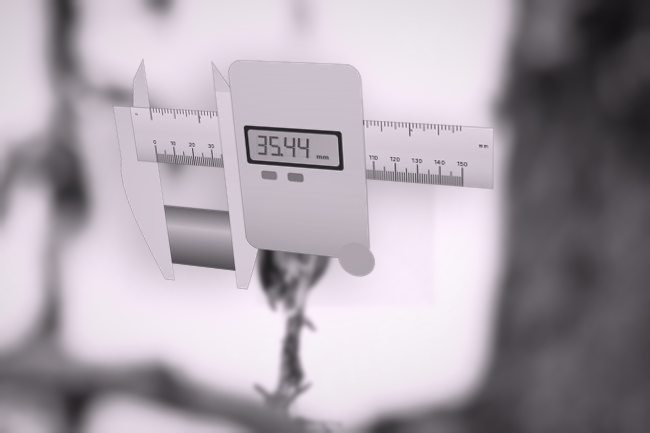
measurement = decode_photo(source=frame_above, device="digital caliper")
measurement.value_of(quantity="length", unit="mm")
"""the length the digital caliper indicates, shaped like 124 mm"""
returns 35.44 mm
